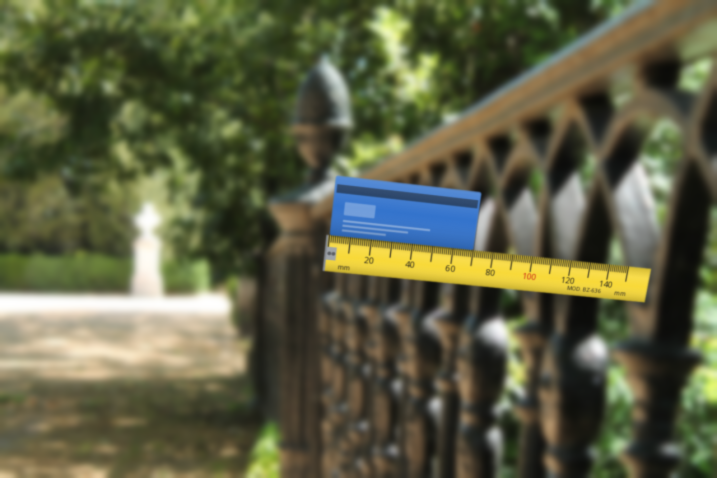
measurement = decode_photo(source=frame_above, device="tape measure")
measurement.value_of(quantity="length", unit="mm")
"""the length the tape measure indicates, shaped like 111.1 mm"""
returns 70 mm
